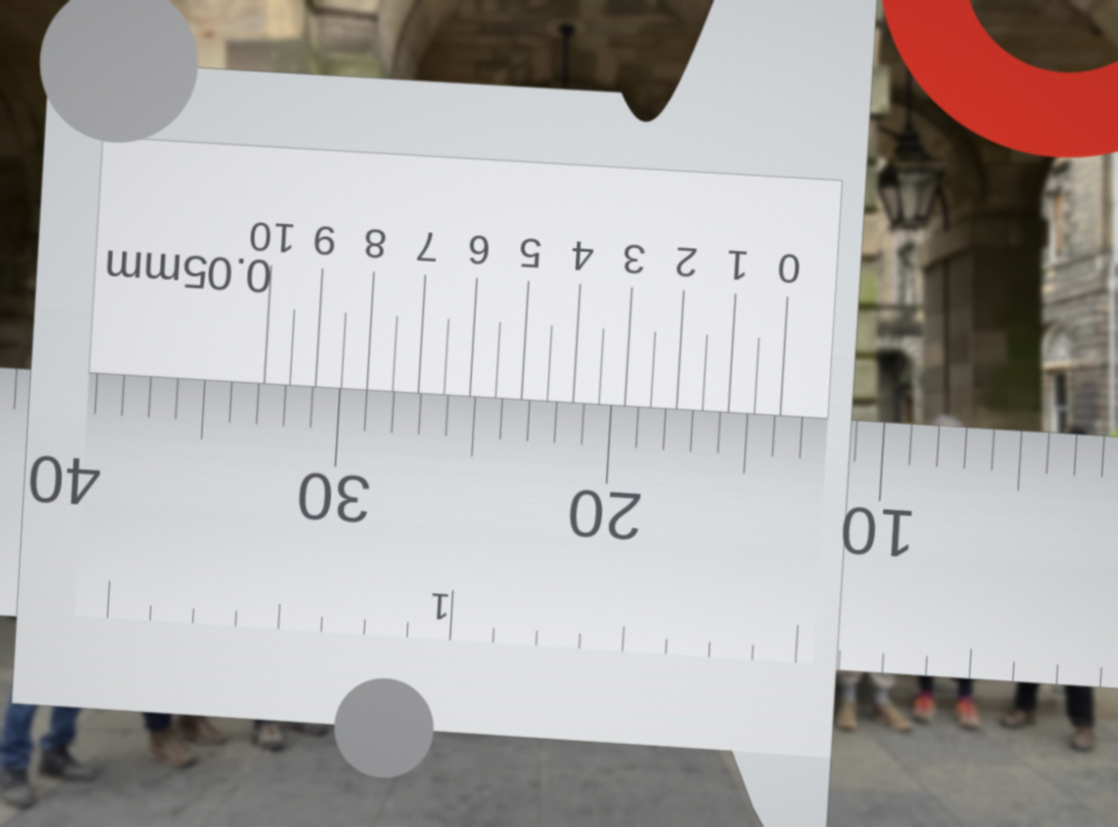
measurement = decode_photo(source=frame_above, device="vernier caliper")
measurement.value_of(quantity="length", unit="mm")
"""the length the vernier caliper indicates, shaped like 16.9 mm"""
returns 13.8 mm
